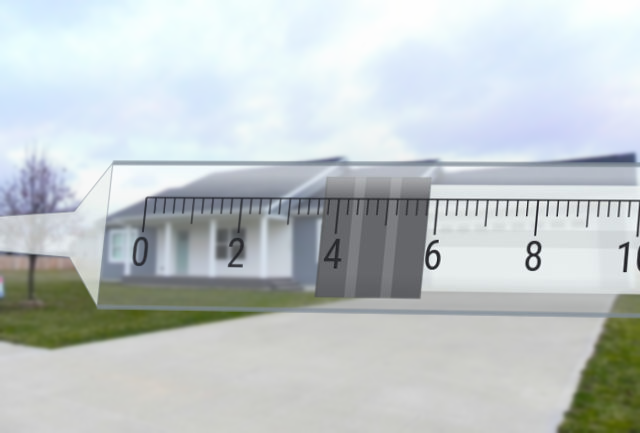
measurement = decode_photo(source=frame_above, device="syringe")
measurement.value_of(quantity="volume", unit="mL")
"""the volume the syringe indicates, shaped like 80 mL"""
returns 3.7 mL
